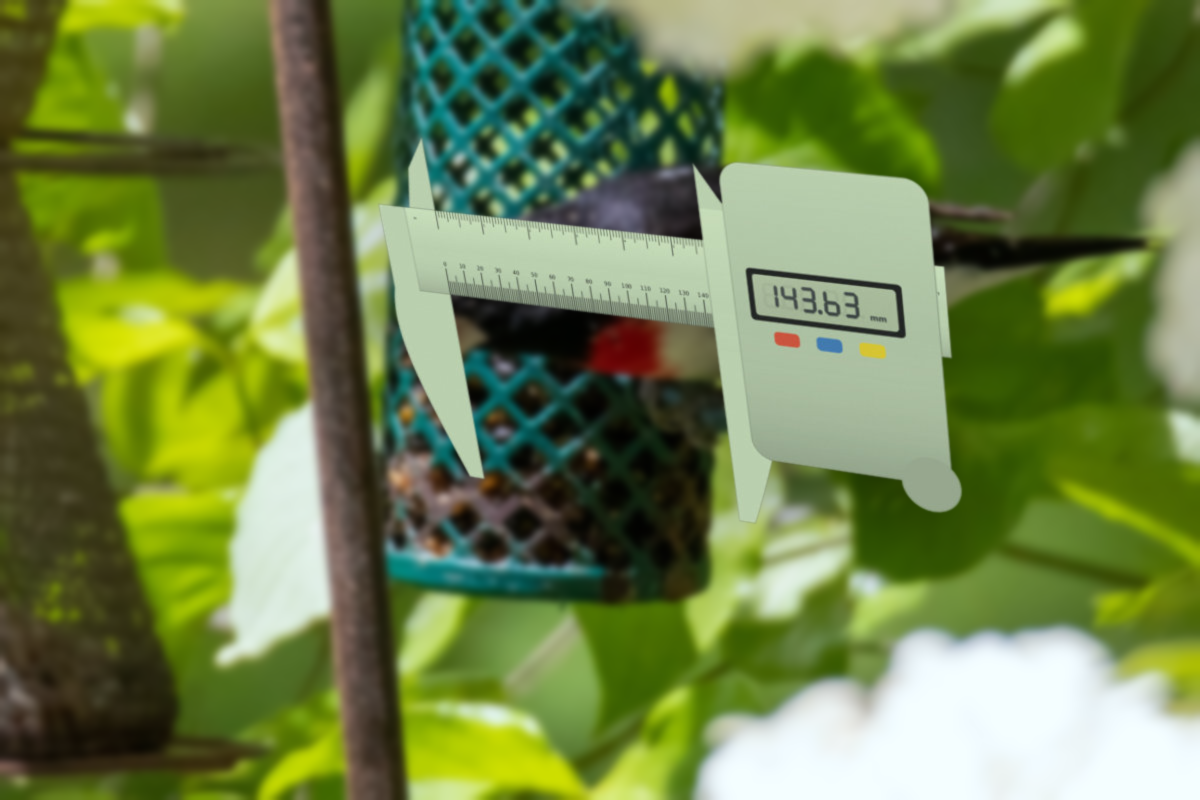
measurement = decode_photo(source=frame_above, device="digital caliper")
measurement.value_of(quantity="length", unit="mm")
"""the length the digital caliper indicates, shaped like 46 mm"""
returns 143.63 mm
